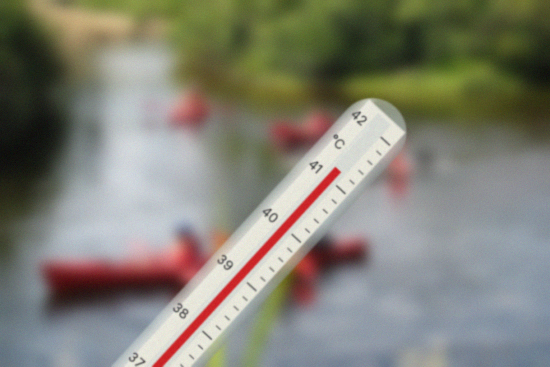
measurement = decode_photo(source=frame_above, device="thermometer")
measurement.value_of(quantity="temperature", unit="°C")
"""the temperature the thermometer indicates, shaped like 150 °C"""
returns 41.2 °C
